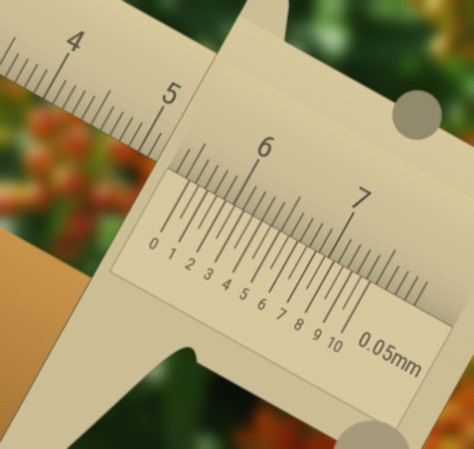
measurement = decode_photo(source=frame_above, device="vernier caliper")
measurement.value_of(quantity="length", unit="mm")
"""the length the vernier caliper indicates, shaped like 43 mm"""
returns 55.4 mm
